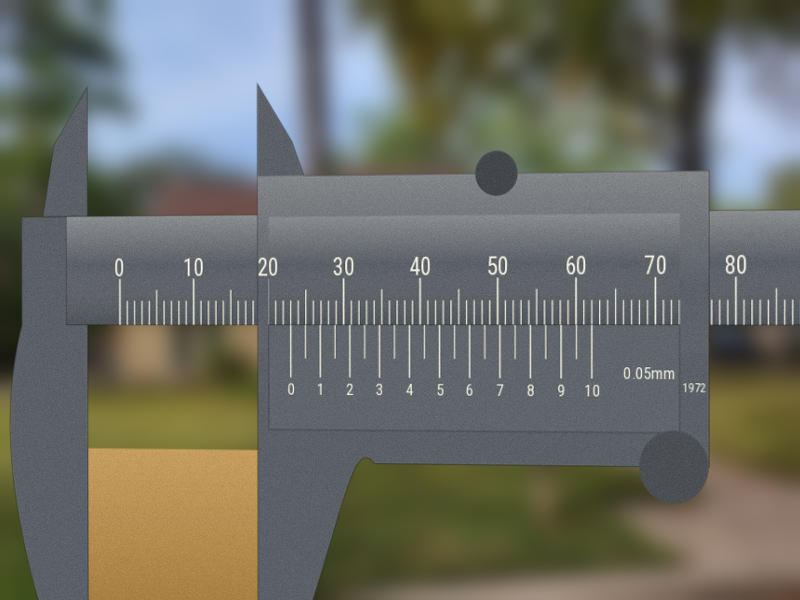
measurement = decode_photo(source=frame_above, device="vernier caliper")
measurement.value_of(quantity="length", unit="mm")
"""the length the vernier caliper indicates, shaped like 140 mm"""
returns 23.0 mm
